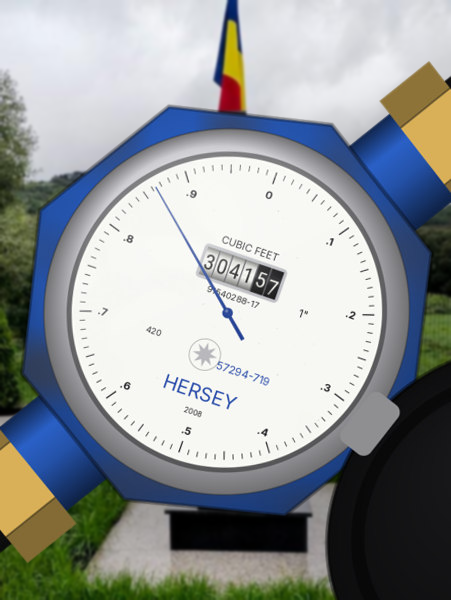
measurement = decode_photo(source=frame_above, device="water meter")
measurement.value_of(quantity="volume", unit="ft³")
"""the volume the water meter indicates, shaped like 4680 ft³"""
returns 304156.86 ft³
